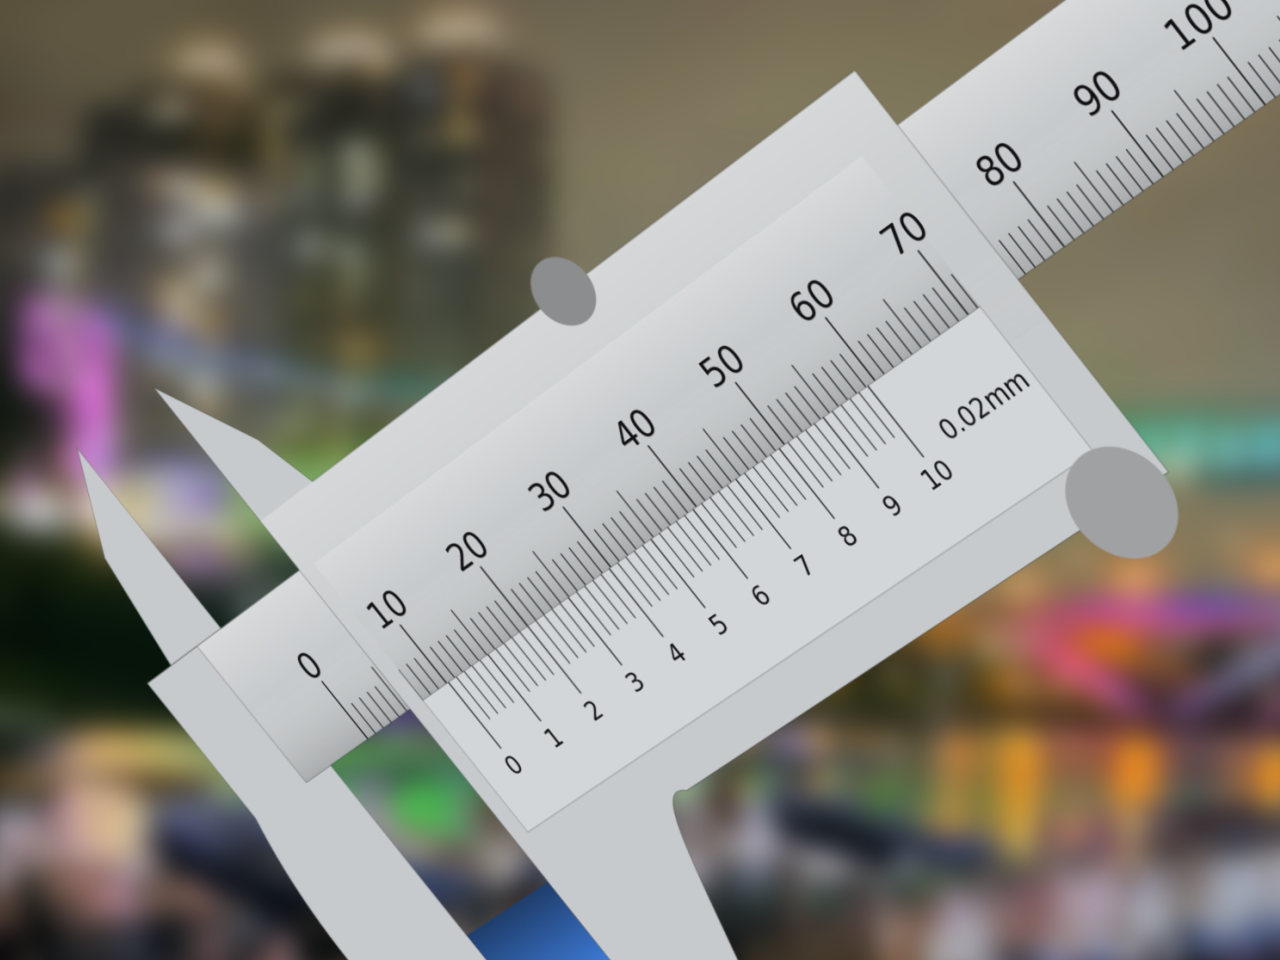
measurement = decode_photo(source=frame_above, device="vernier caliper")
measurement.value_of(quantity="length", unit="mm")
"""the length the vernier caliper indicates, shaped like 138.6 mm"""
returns 10.2 mm
